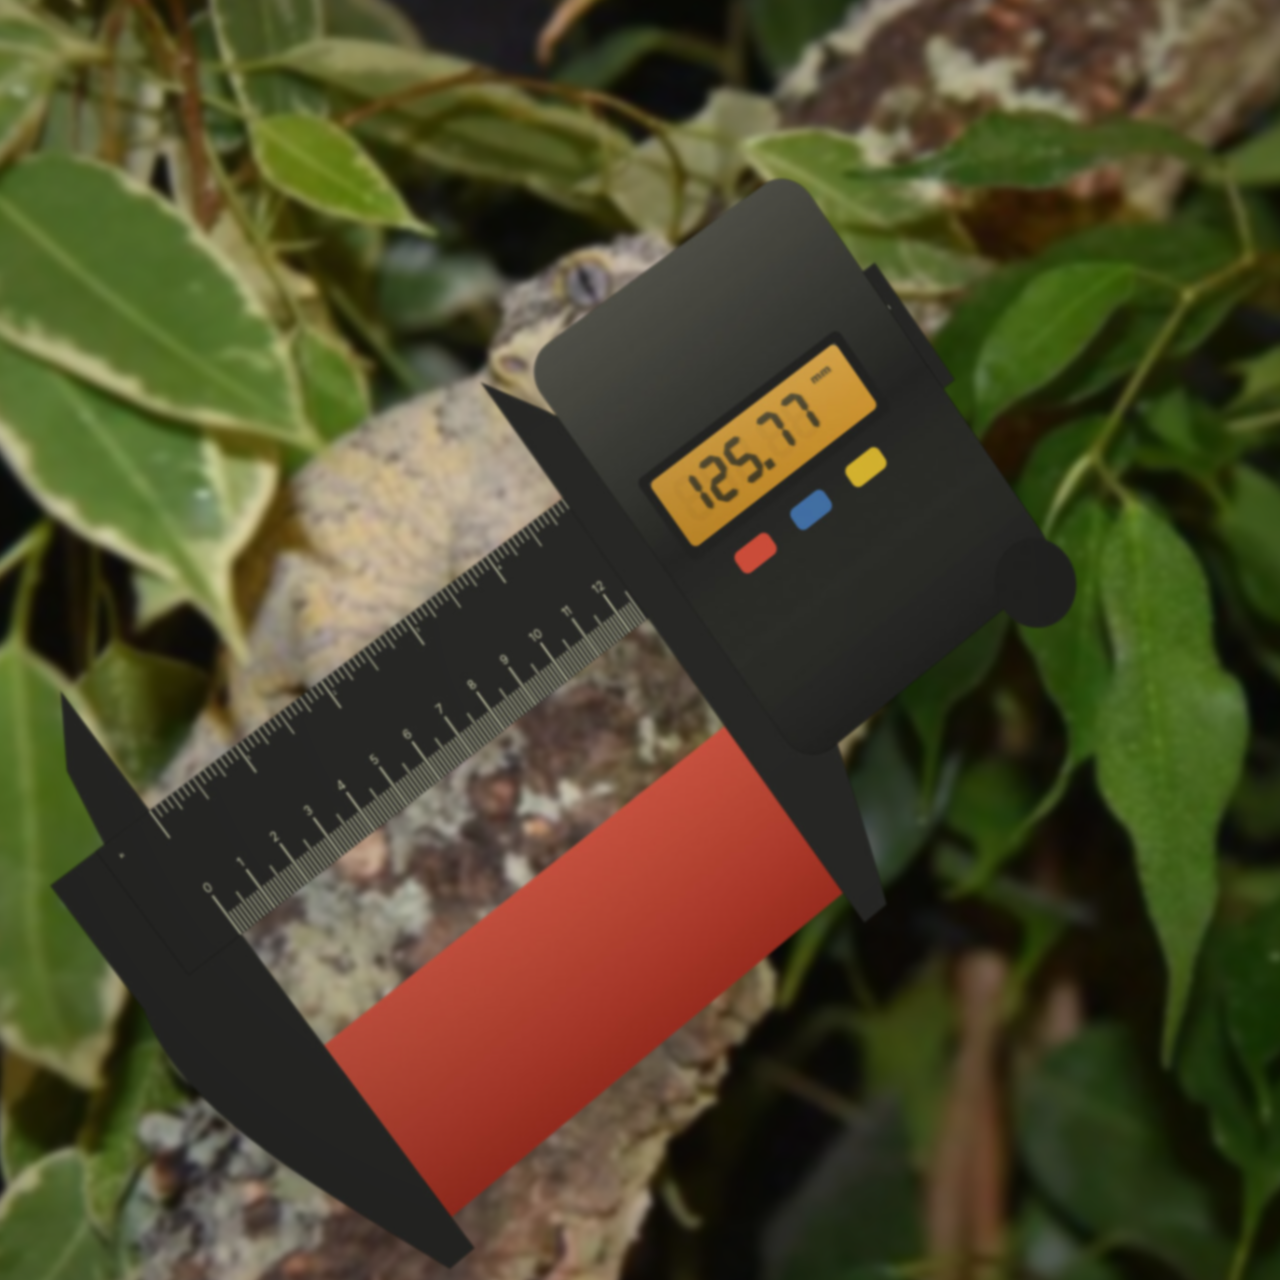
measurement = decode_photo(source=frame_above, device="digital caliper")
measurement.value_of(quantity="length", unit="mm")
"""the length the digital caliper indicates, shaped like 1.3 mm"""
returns 125.77 mm
